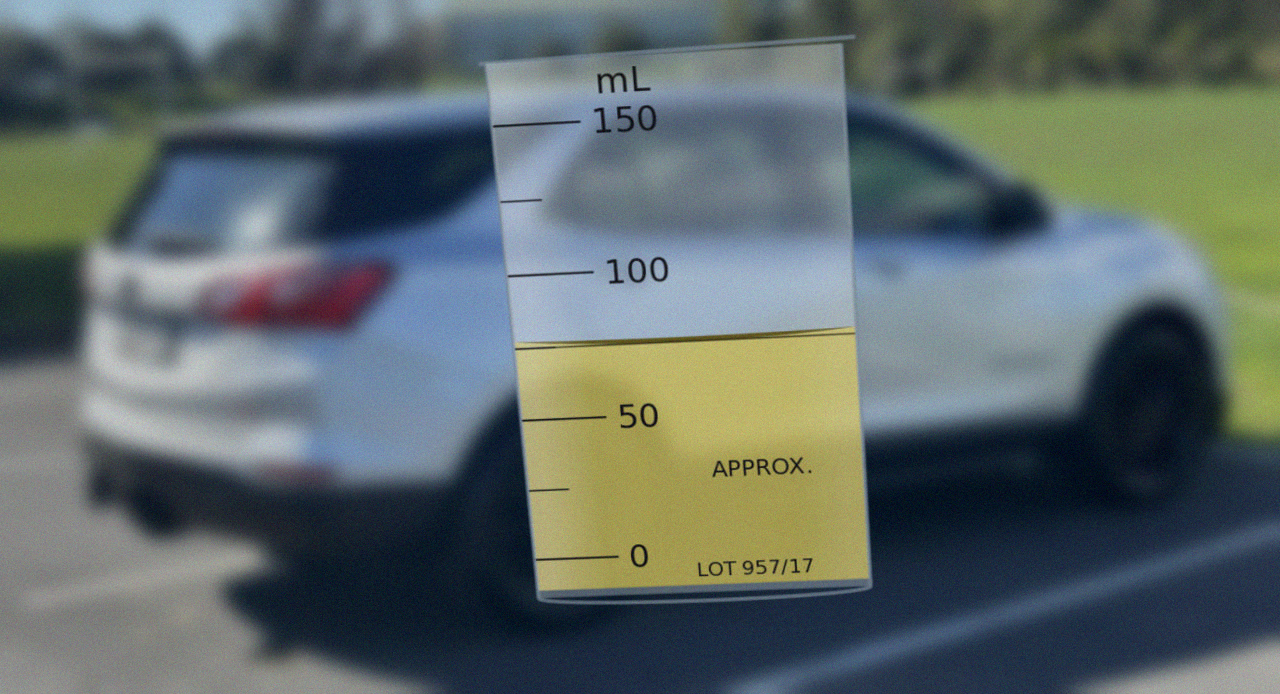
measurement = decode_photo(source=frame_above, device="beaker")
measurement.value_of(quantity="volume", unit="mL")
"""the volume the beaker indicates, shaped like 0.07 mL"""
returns 75 mL
